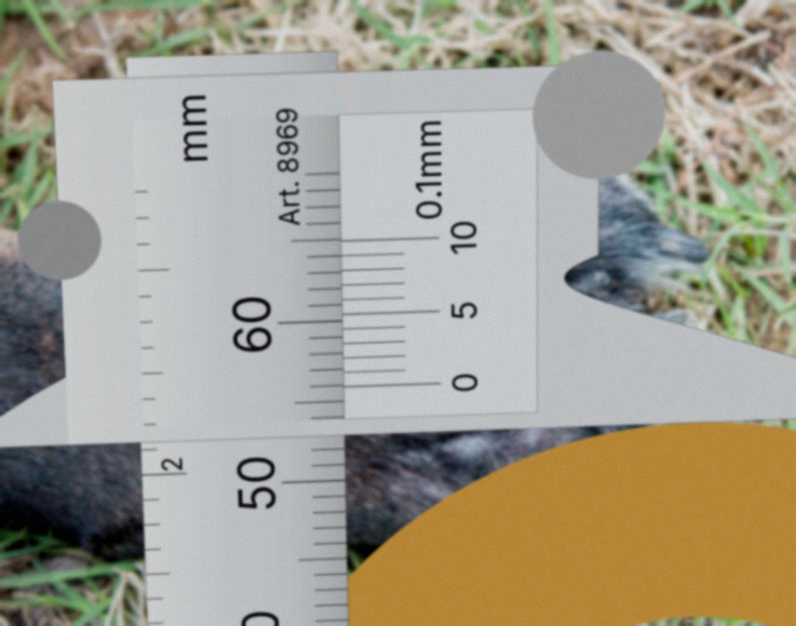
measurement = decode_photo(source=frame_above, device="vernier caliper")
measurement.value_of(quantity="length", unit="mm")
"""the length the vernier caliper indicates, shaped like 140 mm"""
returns 55.9 mm
